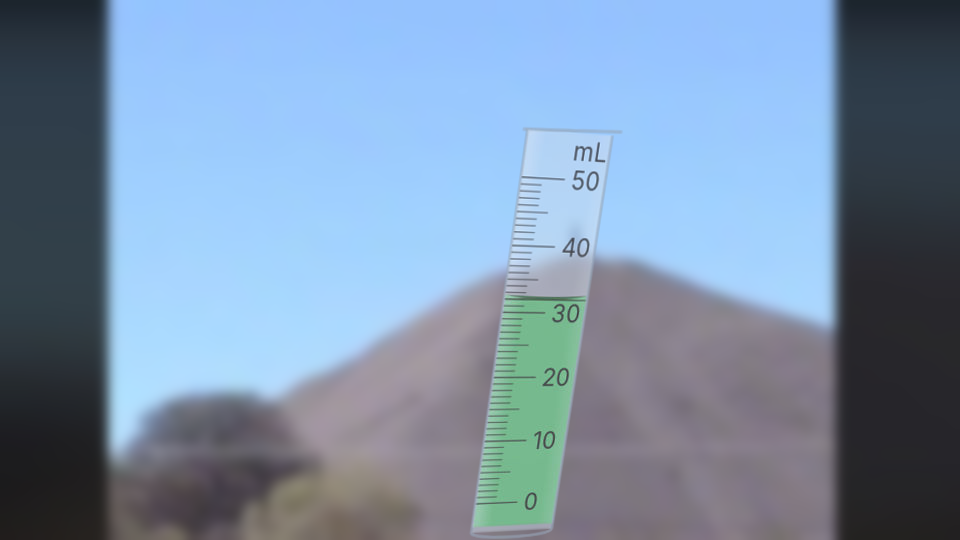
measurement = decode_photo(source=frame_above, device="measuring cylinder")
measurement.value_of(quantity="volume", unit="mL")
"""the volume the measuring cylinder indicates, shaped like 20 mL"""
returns 32 mL
